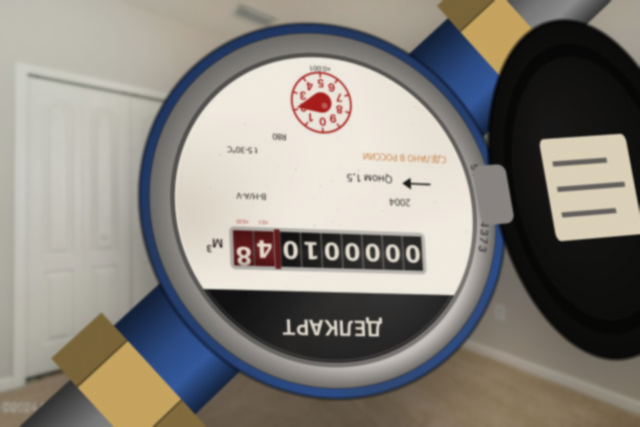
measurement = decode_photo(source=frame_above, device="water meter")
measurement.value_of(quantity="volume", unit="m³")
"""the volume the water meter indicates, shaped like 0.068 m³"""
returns 10.482 m³
